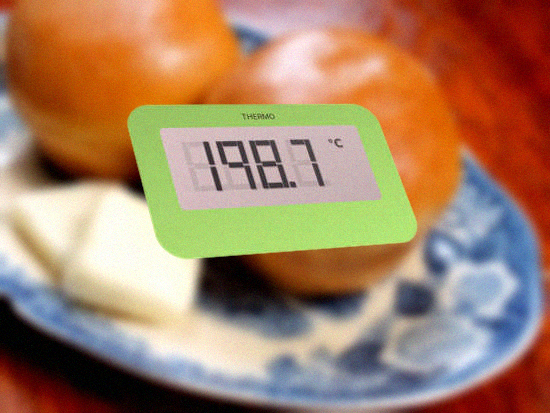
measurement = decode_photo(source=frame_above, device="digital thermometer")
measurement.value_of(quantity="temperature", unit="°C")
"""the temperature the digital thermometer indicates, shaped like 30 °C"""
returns 198.7 °C
